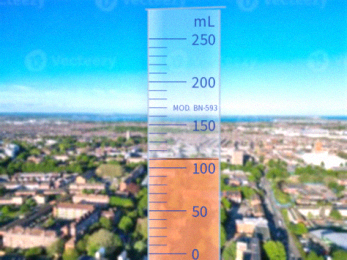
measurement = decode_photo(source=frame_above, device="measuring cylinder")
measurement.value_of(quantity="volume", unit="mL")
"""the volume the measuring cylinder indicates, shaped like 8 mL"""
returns 110 mL
